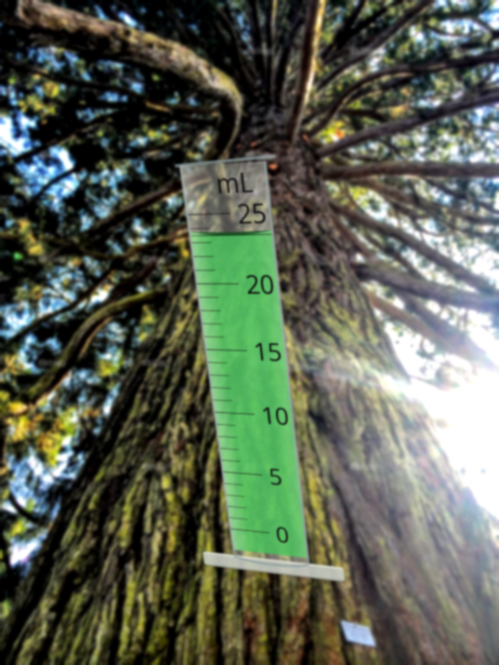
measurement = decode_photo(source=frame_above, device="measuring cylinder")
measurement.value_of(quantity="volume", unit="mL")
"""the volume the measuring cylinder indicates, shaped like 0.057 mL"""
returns 23.5 mL
